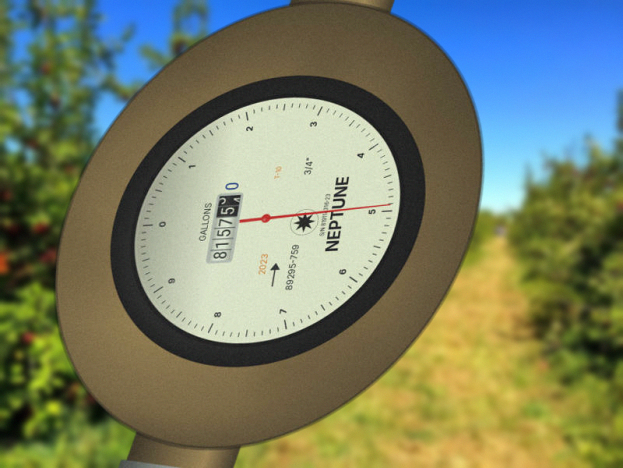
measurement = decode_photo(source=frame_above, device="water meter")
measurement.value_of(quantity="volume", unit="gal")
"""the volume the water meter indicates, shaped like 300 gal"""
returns 8157534.9 gal
